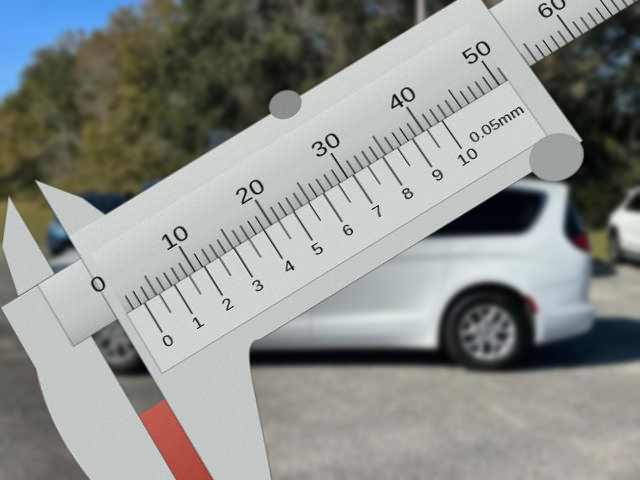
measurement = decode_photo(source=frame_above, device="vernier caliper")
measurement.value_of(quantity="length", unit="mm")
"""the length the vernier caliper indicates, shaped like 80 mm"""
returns 3.4 mm
